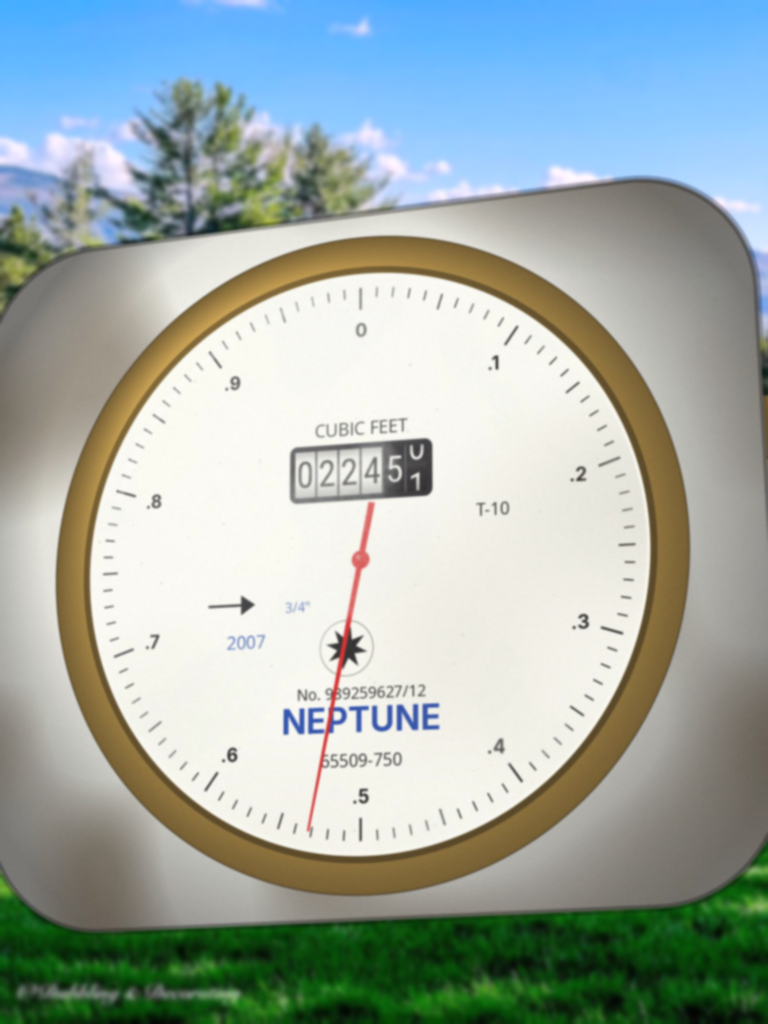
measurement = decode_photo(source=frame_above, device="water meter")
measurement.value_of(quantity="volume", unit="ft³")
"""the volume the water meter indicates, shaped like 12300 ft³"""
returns 22450.53 ft³
